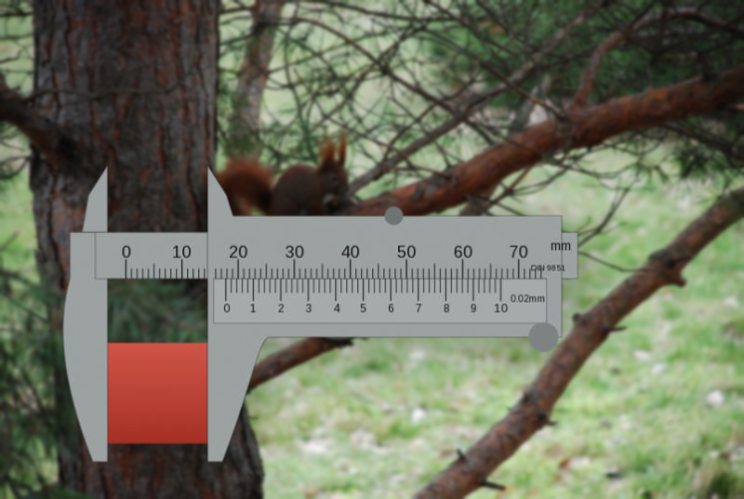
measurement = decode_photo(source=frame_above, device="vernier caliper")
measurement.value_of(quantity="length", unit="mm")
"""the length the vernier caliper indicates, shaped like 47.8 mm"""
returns 17.8 mm
